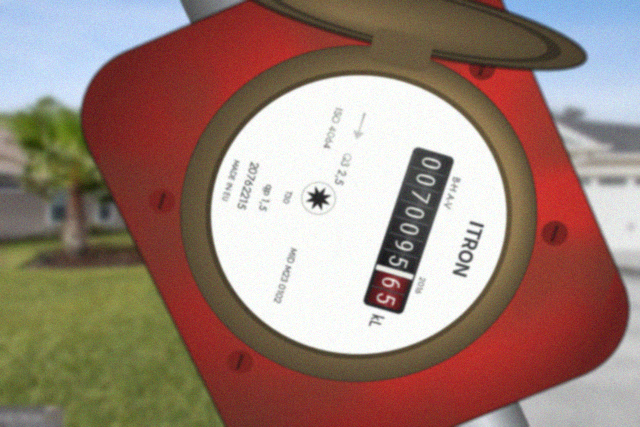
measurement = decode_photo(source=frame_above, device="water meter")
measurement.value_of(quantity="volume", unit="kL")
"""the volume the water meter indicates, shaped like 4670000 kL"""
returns 70095.65 kL
